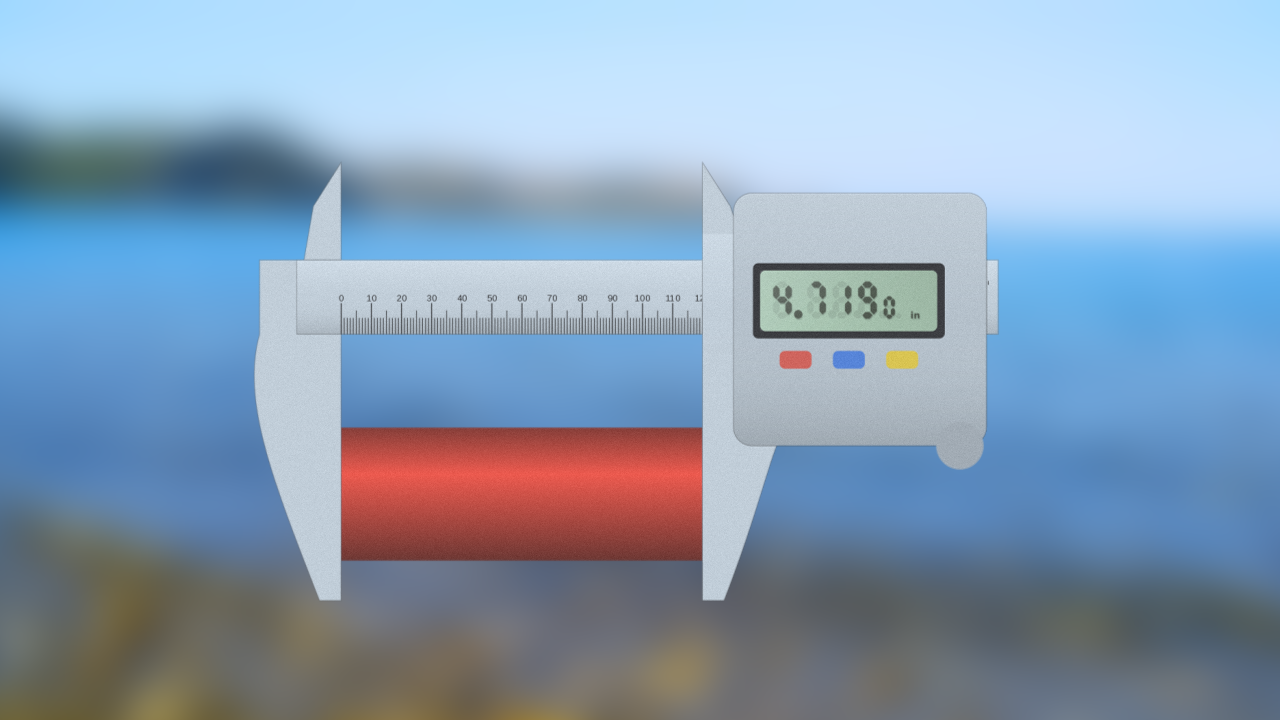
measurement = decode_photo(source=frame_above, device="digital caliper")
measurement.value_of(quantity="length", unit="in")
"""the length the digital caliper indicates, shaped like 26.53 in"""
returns 4.7190 in
